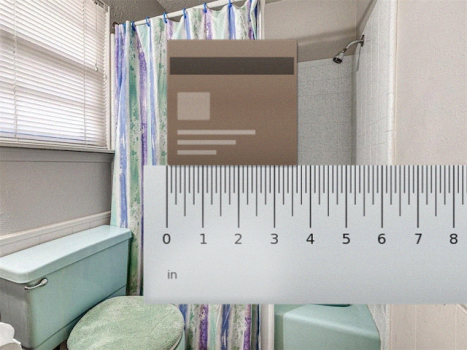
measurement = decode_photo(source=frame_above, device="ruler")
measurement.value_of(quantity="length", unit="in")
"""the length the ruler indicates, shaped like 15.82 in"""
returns 3.625 in
